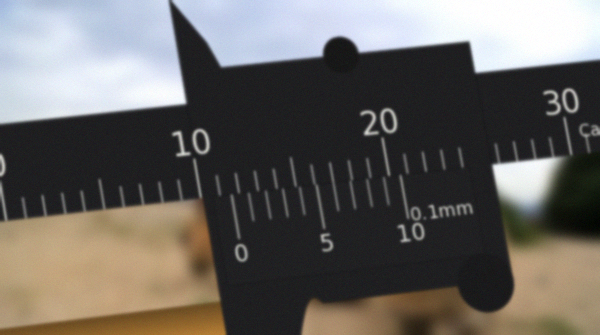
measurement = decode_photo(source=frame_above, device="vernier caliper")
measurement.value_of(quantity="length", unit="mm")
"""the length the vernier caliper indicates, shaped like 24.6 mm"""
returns 11.6 mm
